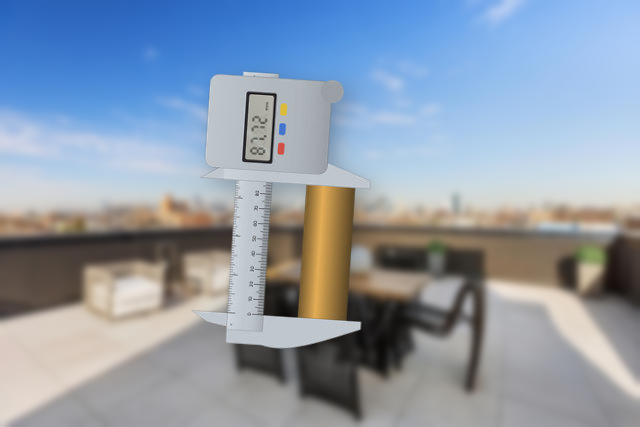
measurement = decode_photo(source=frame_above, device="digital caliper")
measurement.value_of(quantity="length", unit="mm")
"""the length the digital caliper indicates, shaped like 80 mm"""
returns 87.72 mm
